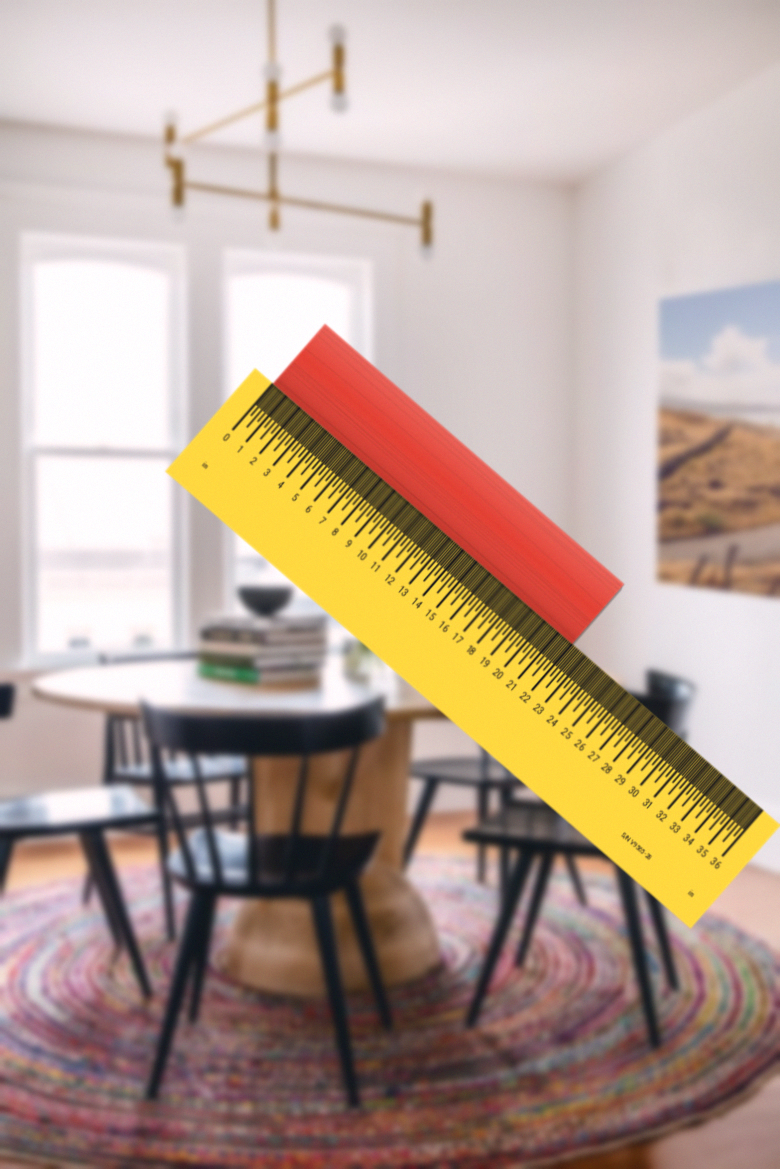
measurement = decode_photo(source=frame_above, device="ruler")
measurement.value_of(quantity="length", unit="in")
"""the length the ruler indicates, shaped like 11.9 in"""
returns 22 in
